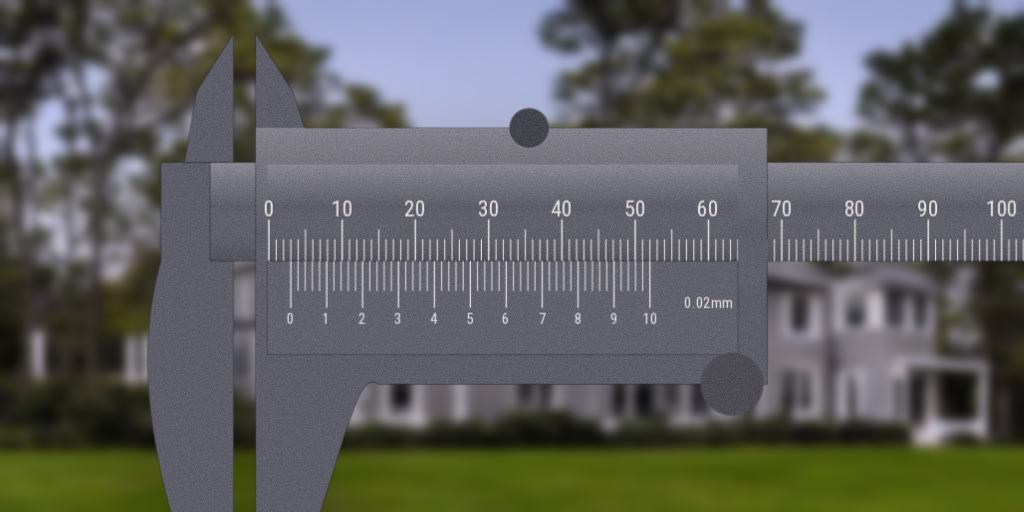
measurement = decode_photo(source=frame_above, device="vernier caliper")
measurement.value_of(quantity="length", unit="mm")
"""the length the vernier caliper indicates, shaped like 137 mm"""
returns 3.0 mm
